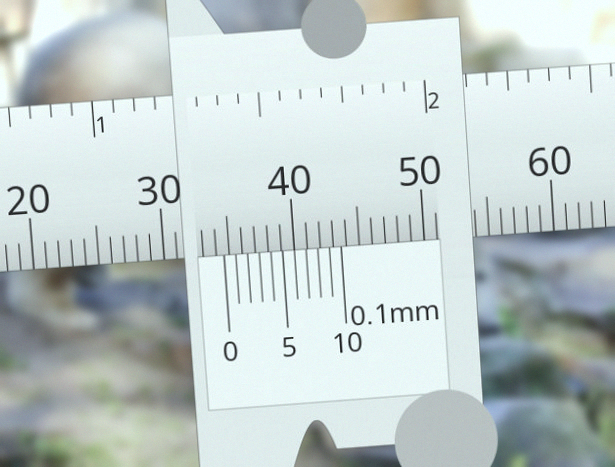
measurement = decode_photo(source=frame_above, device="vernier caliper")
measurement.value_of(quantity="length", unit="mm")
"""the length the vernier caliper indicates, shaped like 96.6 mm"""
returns 34.6 mm
